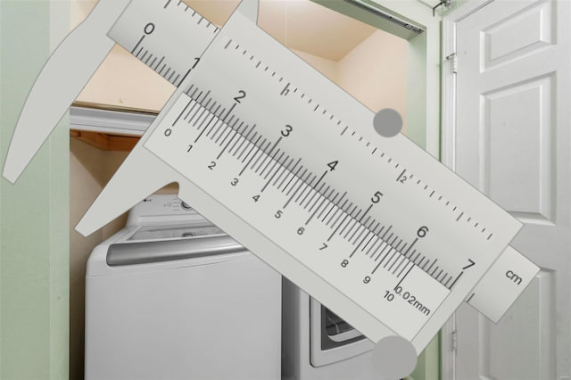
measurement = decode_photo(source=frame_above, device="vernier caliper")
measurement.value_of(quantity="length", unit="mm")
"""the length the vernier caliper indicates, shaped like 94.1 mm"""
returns 13.4 mm
